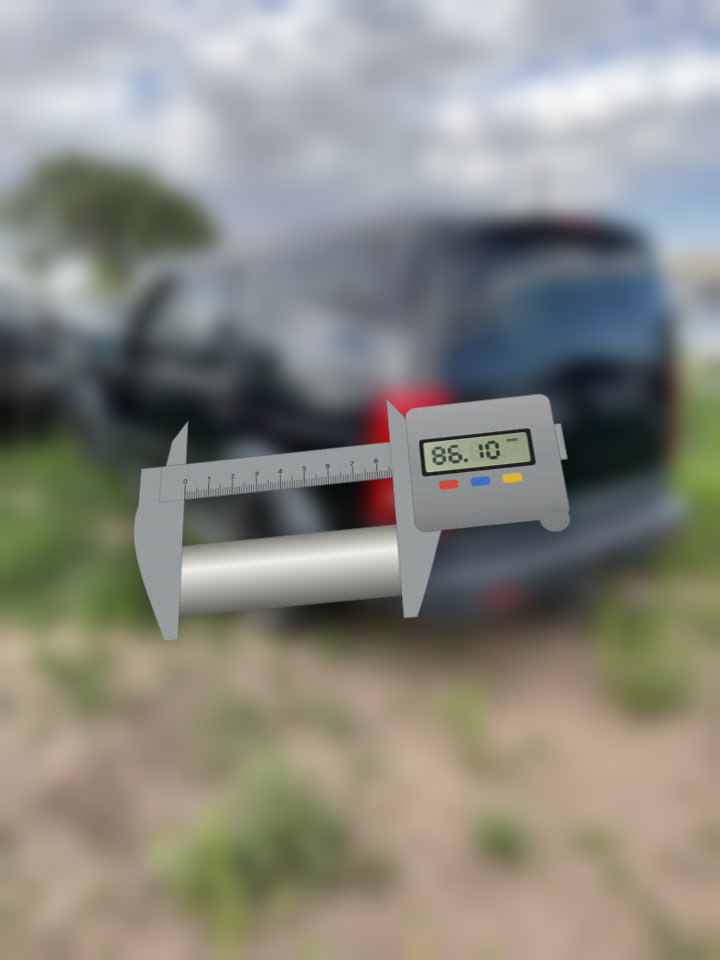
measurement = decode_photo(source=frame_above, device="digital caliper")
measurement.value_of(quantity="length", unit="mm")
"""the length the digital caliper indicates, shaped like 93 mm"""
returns 86.10 mm
